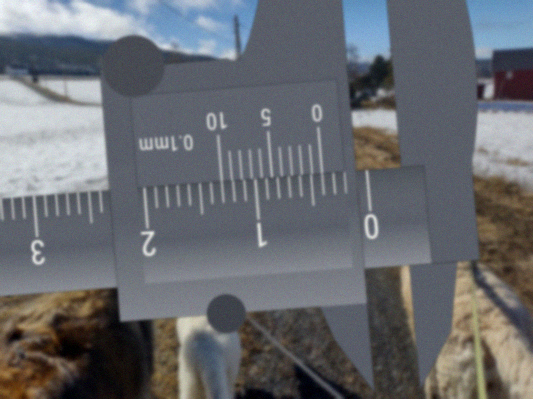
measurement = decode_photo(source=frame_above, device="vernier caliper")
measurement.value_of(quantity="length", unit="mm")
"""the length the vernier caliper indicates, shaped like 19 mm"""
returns 4.0 mm
